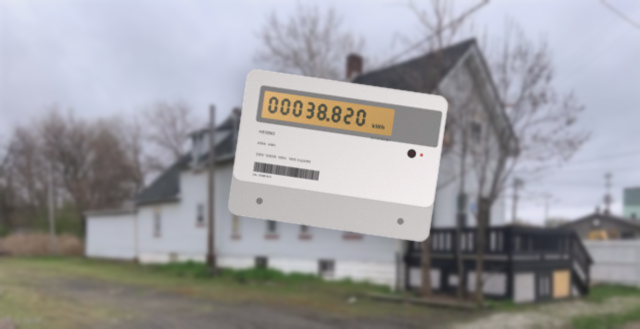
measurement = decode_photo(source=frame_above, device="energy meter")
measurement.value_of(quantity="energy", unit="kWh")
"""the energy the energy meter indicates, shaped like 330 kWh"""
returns 38.820 kWh
